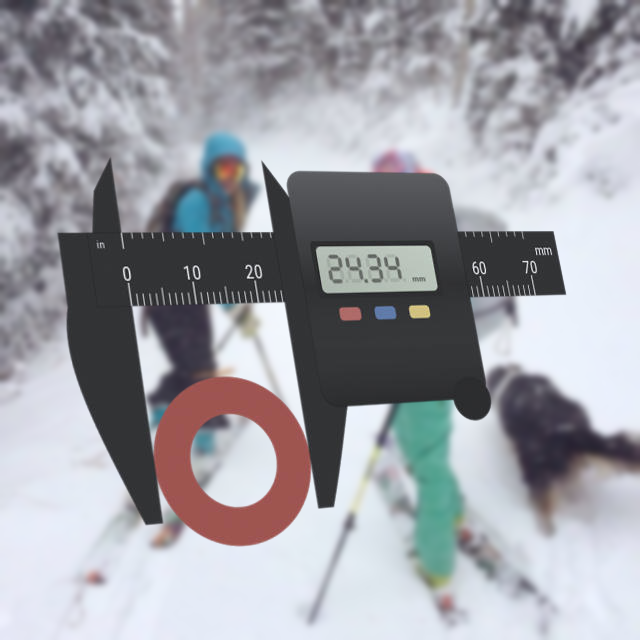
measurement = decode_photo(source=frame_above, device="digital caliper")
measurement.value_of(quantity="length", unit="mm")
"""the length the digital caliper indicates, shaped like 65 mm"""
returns 24.34 mm
